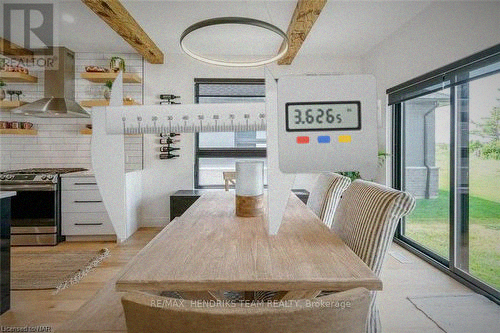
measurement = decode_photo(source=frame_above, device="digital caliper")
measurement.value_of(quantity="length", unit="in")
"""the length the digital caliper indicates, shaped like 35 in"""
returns 3.6265 in
